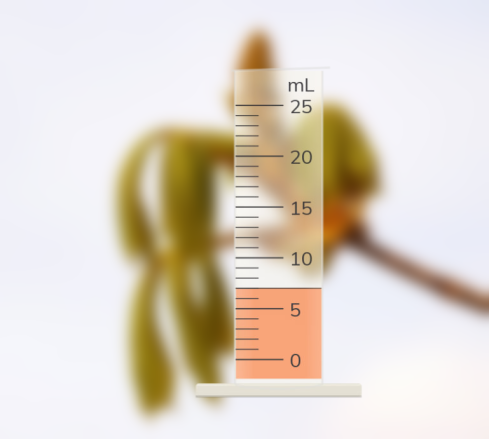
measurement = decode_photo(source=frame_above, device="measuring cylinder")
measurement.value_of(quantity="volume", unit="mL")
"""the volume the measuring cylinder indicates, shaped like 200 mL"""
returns 7 mL
